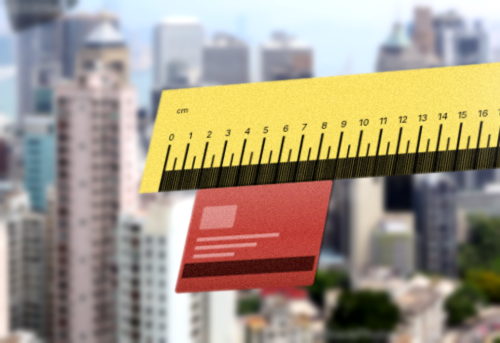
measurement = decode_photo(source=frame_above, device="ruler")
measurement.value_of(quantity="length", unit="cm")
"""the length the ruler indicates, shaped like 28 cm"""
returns 7 cm
